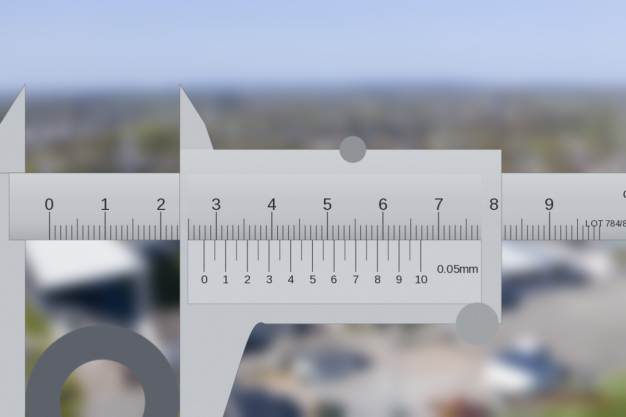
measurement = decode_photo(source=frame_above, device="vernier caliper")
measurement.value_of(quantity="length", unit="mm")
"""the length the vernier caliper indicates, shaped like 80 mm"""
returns 27.8 mm
